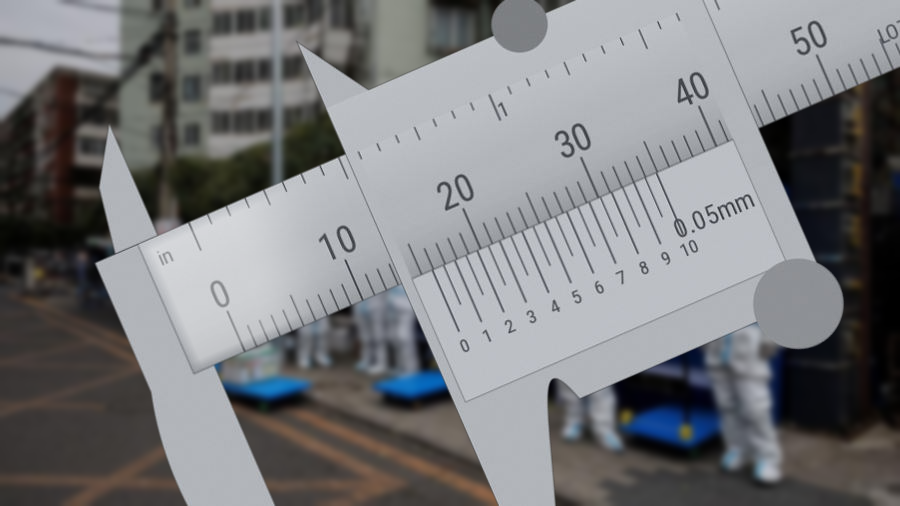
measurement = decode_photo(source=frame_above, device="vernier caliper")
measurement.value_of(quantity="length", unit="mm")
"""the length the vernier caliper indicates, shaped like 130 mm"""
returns 15.9 mm
